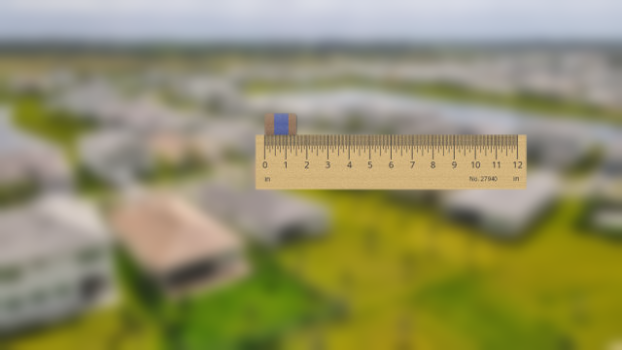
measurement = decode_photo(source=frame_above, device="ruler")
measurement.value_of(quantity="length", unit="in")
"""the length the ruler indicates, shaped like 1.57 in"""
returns 1.5 in
